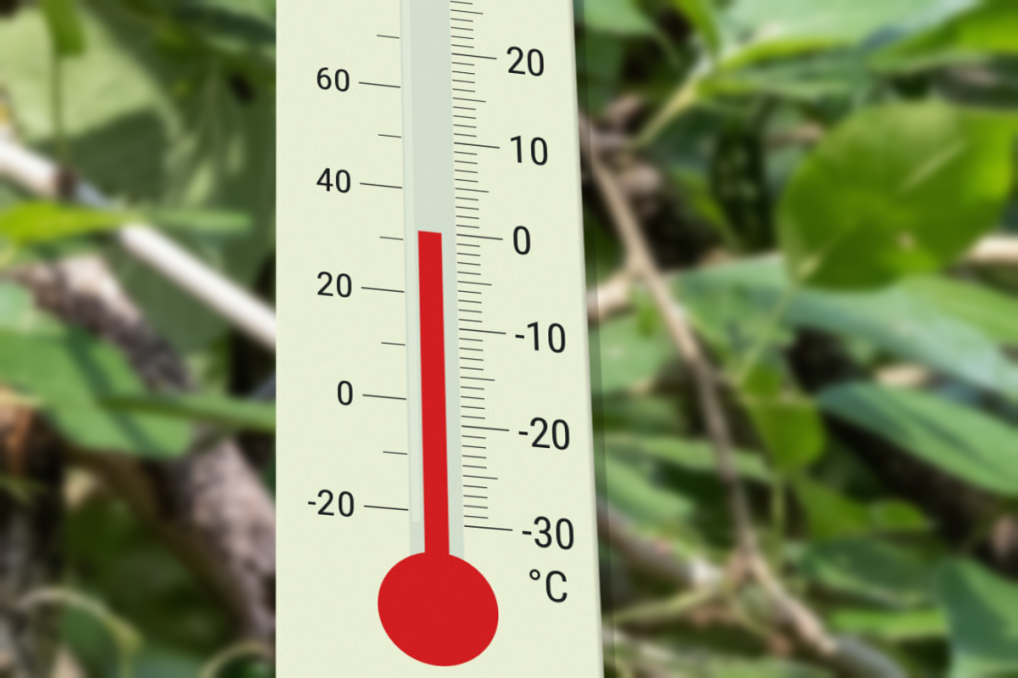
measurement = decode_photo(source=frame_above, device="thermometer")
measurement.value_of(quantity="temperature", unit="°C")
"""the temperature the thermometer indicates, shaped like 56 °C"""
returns 0 °C
